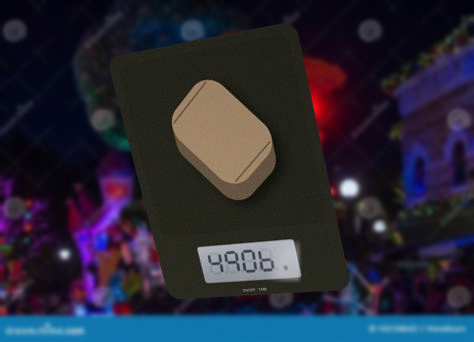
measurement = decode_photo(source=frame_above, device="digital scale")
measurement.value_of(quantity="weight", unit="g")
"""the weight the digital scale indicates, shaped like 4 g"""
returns 4906 g
